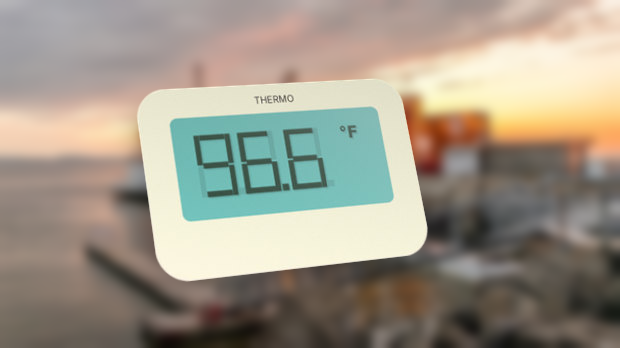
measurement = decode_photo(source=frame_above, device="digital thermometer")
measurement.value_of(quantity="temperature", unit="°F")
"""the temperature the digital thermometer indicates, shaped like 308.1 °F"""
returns 96.6 °F
